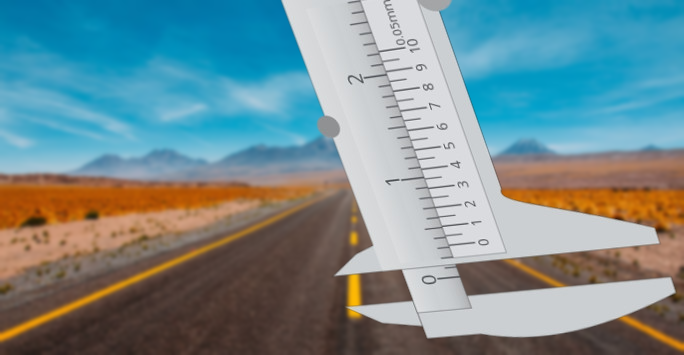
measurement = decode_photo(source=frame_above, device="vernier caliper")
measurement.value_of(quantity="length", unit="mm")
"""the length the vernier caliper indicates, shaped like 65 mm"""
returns 3.2 mm
